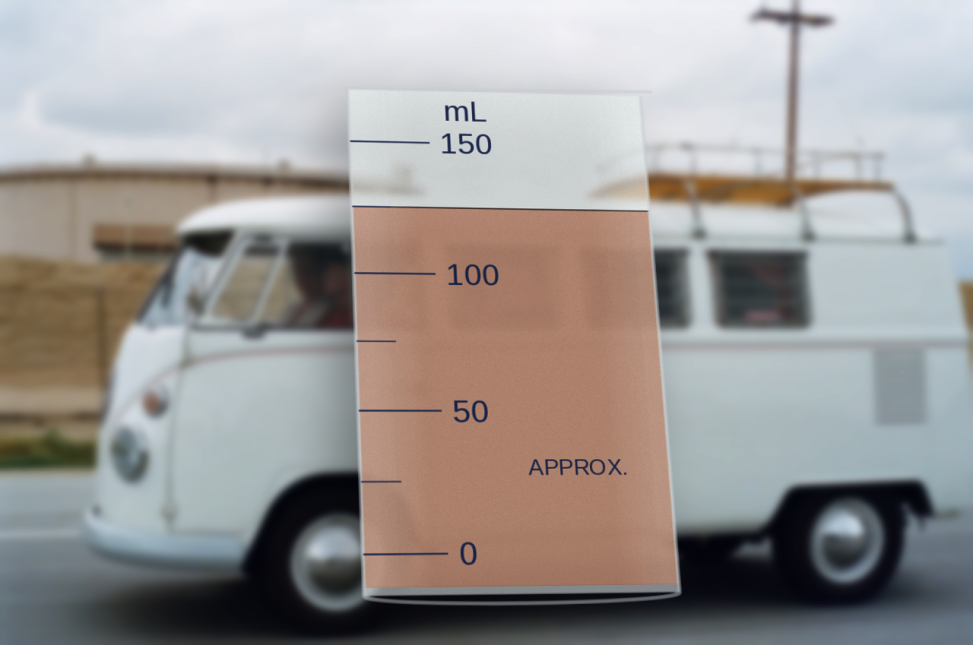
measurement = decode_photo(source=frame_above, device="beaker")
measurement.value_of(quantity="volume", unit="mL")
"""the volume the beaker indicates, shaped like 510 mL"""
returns 125 mL
